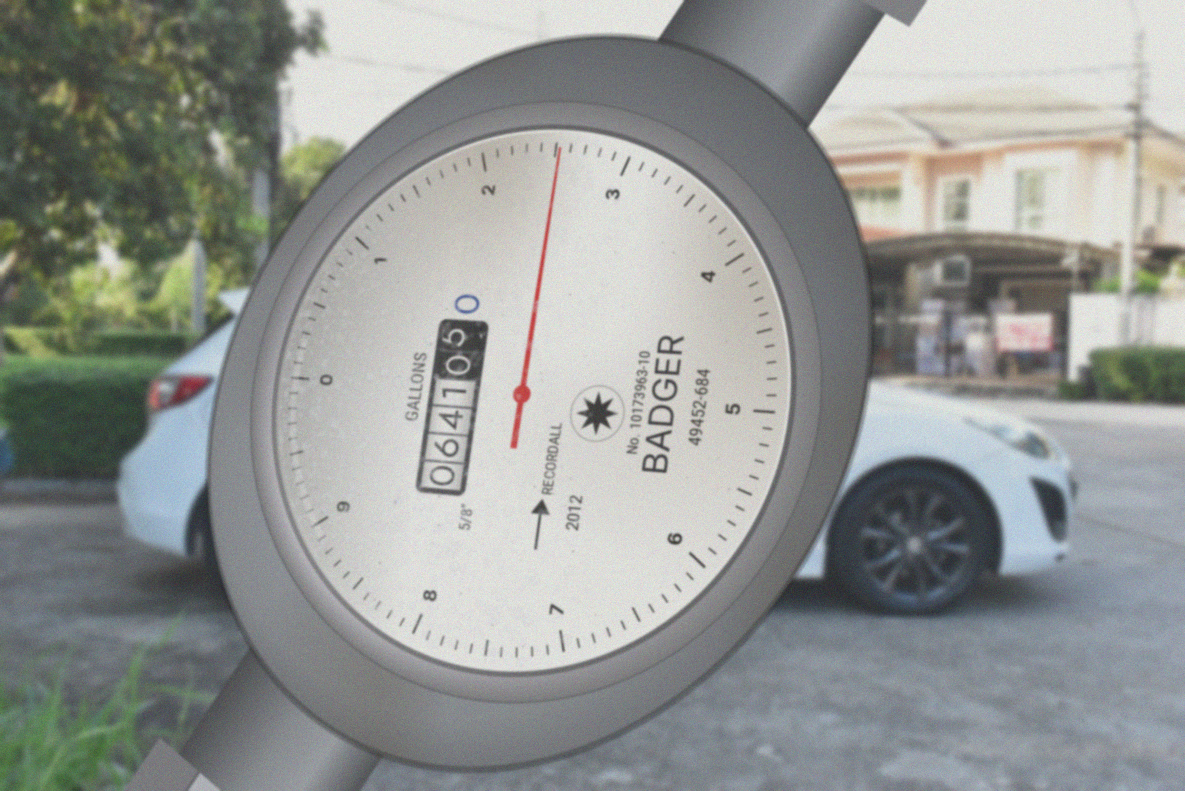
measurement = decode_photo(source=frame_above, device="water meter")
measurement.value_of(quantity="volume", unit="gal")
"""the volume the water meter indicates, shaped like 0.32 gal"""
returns 641052.5 gal
